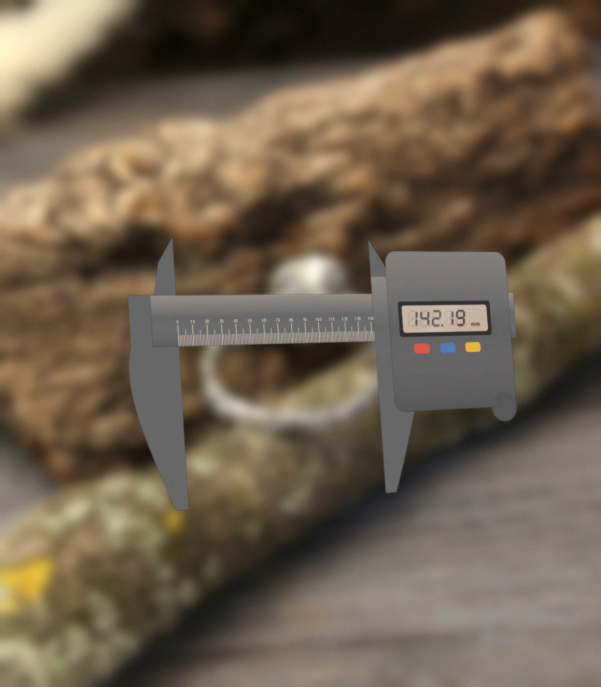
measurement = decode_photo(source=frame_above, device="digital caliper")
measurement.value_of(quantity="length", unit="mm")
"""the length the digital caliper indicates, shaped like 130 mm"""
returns 142.19 mm
